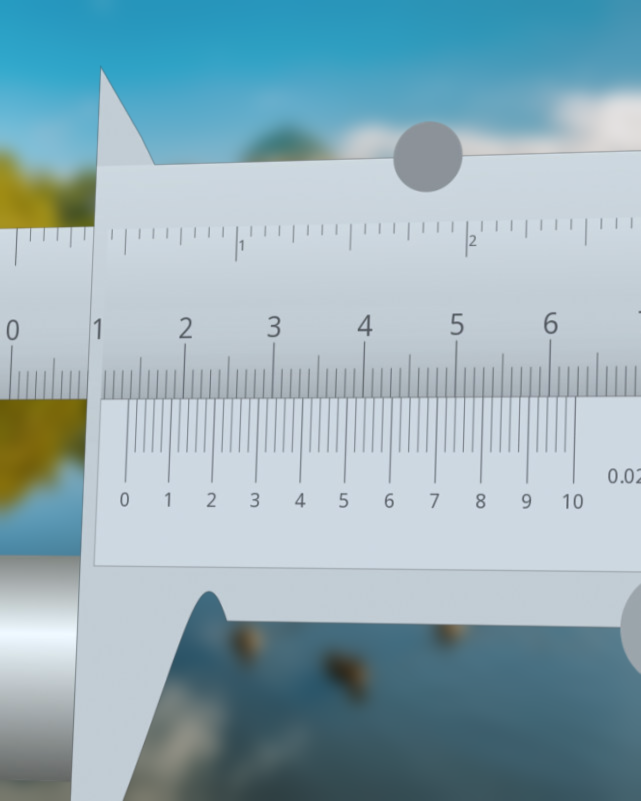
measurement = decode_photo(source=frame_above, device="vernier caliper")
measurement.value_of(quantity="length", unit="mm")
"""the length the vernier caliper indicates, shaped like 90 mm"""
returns 13.8 mm
